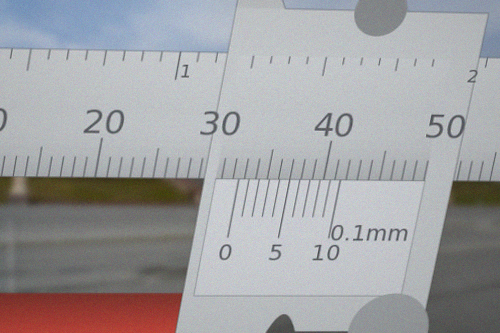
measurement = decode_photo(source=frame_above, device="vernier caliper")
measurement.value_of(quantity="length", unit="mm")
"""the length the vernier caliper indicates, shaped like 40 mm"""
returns 32.5 mm
